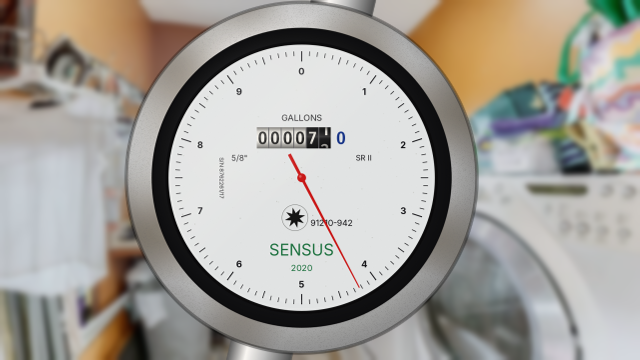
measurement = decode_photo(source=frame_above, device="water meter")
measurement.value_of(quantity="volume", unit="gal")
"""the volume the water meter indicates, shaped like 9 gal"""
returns 714.2 gal
